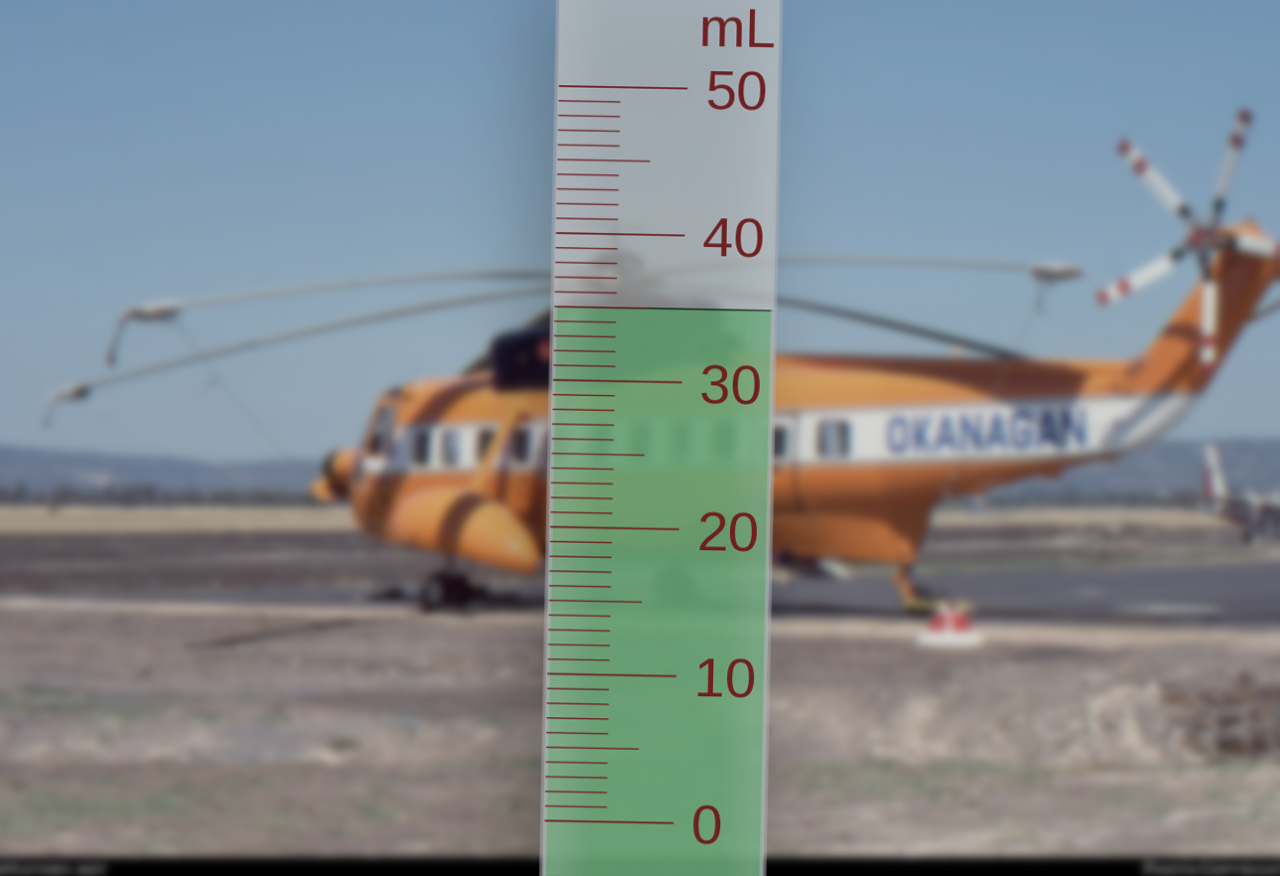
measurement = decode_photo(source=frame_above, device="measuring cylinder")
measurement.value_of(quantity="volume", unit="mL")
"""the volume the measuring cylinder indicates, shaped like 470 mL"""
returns 35 mL
